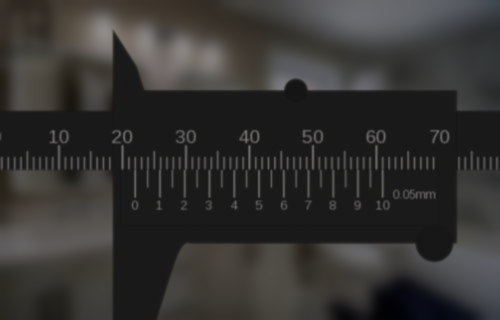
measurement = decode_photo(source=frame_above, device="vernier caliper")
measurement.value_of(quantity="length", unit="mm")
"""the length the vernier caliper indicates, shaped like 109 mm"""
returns 22.0 mm
